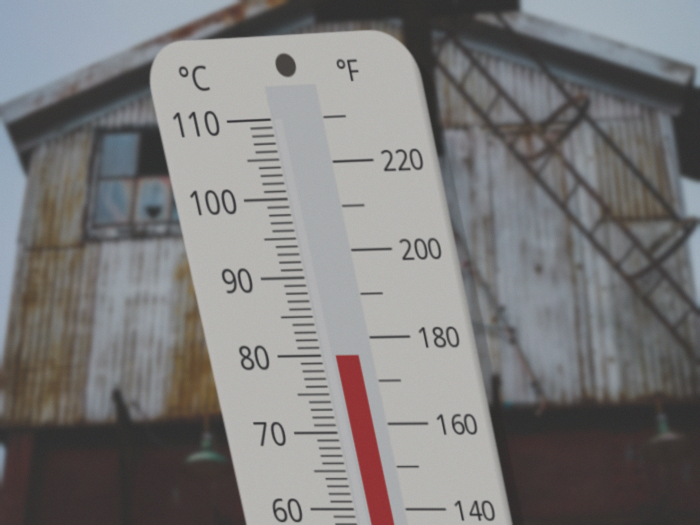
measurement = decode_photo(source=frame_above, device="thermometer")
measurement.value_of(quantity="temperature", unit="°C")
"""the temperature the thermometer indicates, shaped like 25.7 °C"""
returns 80 °C
